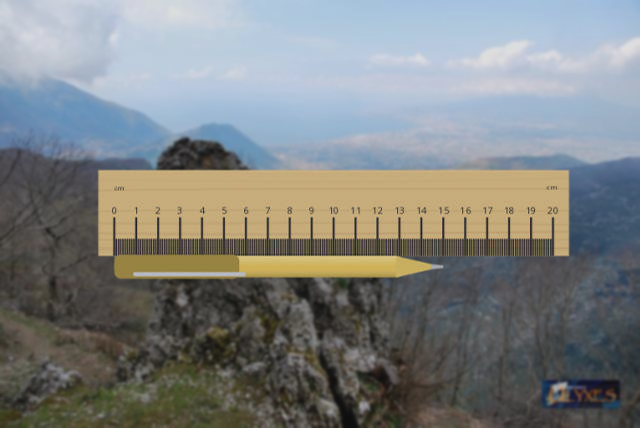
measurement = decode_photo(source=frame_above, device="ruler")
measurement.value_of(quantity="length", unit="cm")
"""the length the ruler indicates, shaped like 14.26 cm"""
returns 15 cm
